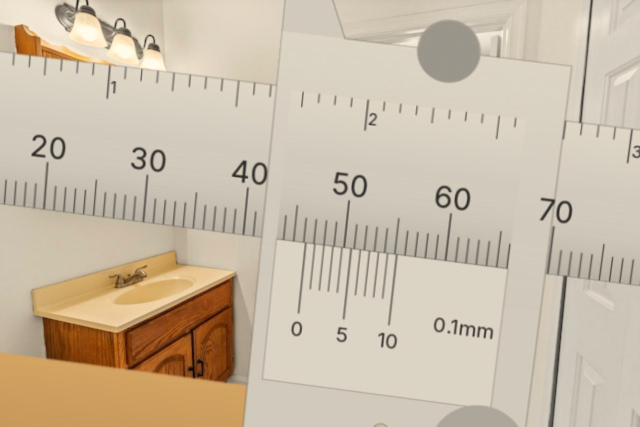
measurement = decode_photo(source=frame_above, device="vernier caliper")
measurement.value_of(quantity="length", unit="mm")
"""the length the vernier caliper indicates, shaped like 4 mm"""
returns 46.2 mm
